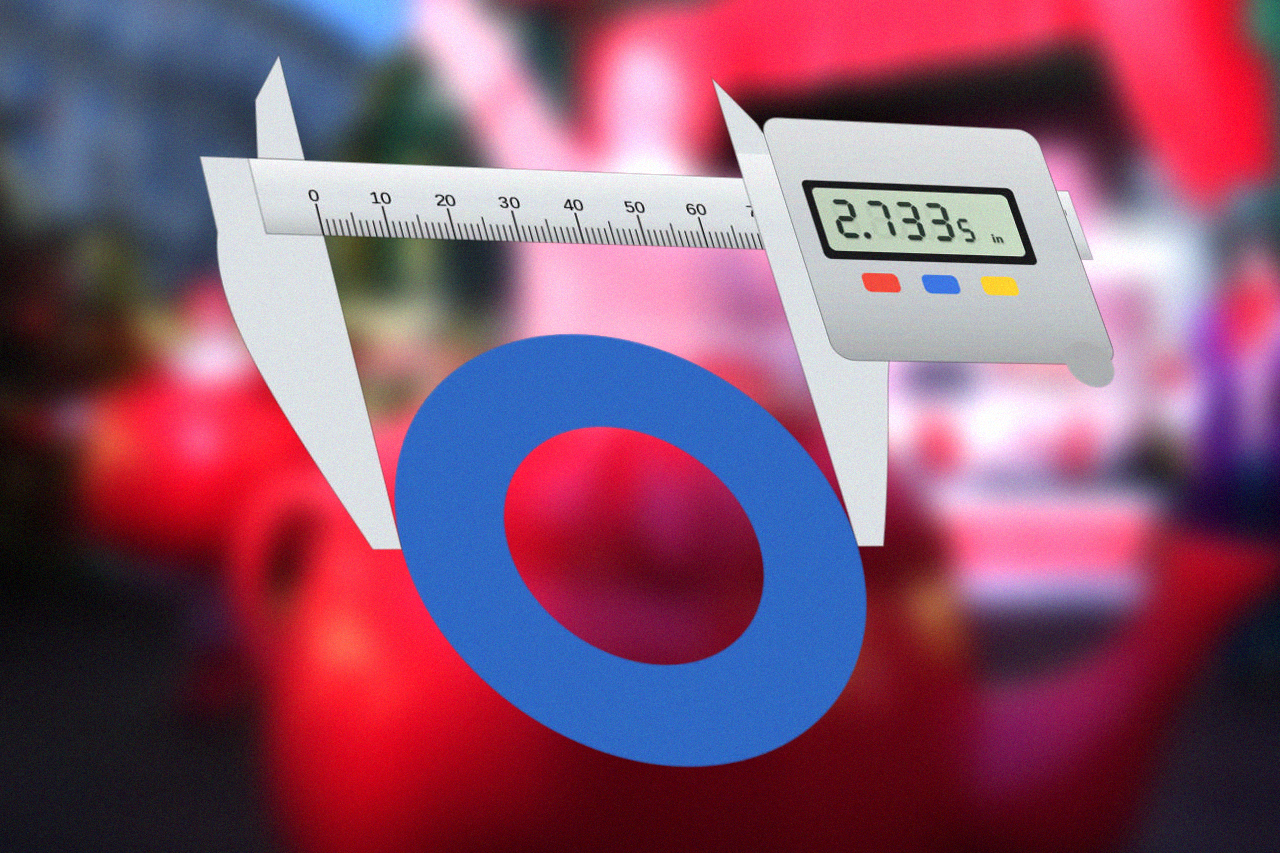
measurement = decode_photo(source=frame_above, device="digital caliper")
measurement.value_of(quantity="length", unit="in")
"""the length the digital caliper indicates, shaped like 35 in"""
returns 2.7335 in
